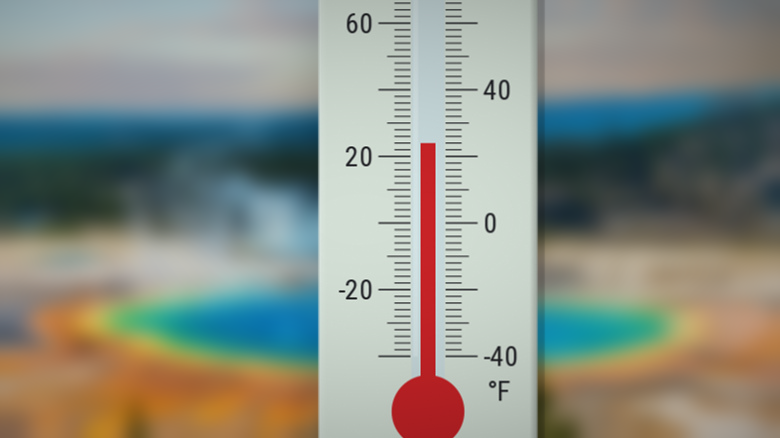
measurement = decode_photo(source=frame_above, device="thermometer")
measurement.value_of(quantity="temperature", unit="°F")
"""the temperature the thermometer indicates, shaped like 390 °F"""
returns 24 °F
